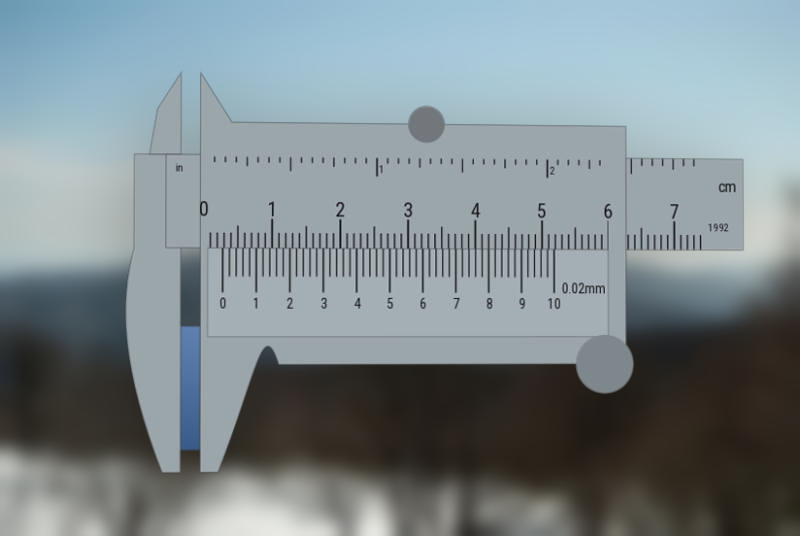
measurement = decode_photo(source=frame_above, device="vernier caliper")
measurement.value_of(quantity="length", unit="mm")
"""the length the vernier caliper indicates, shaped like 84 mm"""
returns 2.8 mm
